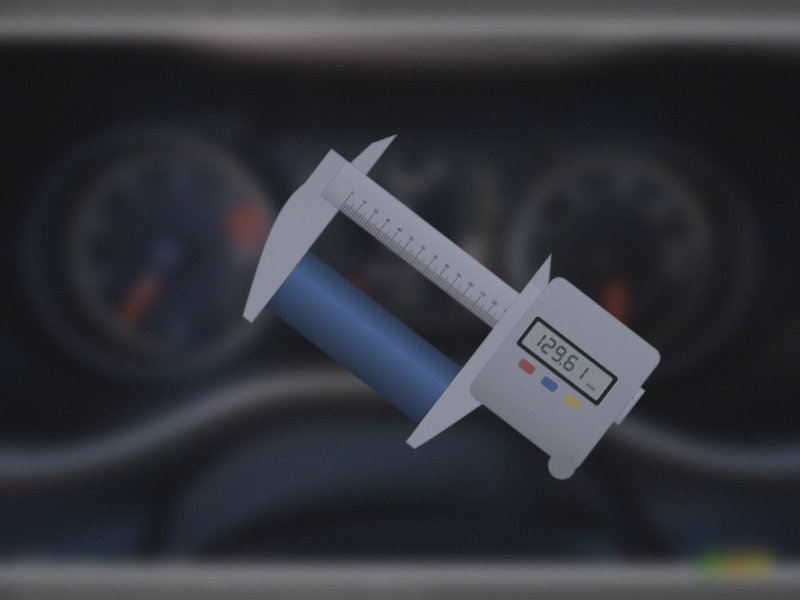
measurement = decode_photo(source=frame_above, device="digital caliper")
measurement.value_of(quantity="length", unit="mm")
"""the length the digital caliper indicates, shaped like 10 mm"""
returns 129.61 mm
